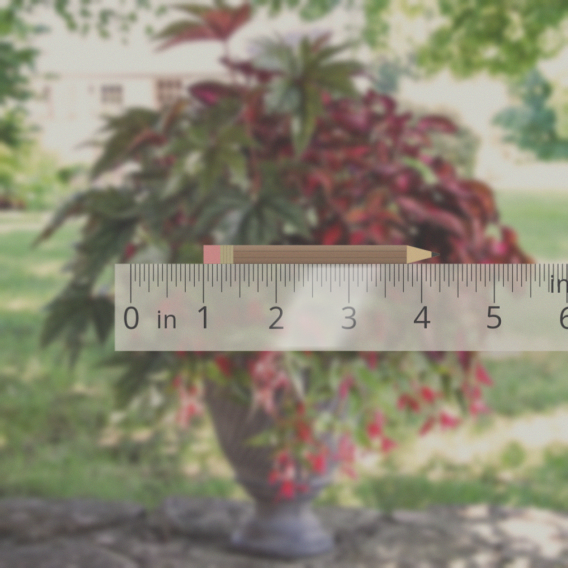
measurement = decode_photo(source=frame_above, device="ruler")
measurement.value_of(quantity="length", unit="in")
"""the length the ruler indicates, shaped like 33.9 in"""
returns 3.25 in
